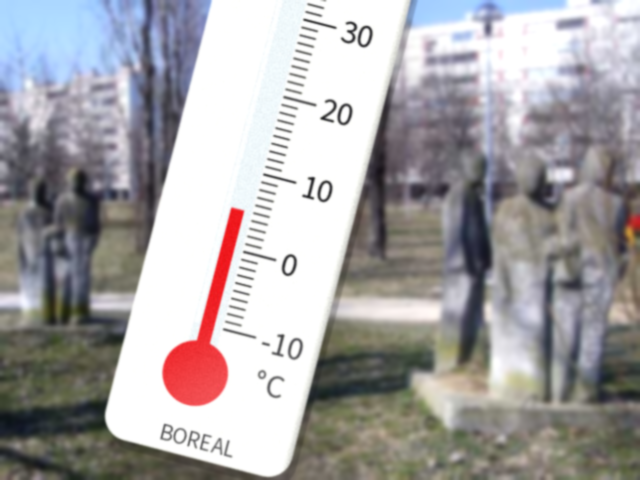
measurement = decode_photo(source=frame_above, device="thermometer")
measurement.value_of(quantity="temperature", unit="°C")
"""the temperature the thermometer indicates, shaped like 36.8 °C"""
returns 5 °C
